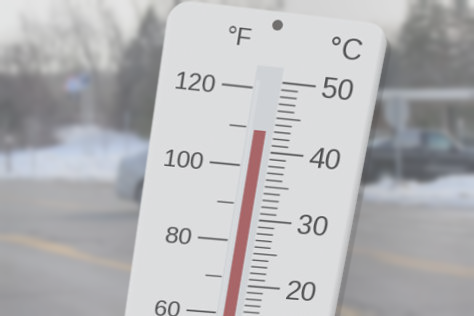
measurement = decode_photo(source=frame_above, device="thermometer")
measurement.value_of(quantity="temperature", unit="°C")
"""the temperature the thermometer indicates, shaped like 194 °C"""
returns 43 °C
